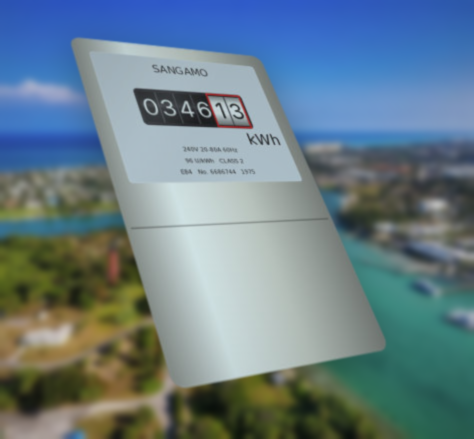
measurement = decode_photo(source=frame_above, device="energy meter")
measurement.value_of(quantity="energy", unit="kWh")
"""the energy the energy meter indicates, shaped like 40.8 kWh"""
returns 346.13 kWh
